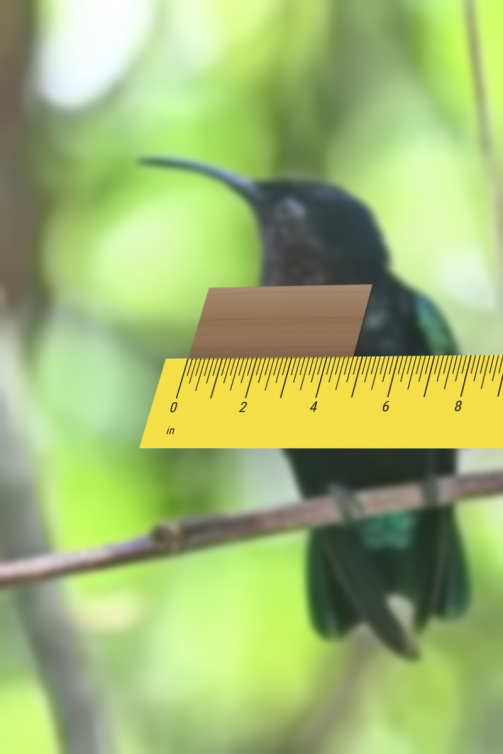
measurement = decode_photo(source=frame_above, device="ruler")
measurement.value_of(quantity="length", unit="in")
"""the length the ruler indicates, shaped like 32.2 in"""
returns 4.75 in
